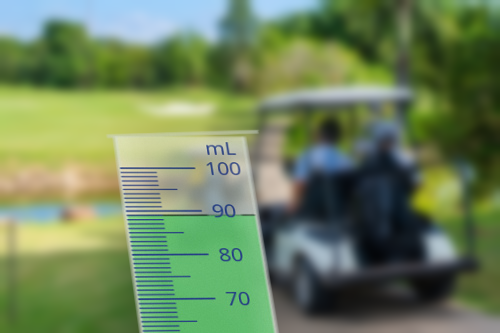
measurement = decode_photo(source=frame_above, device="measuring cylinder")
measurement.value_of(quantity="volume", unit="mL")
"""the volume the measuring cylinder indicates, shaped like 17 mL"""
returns 89 mL
